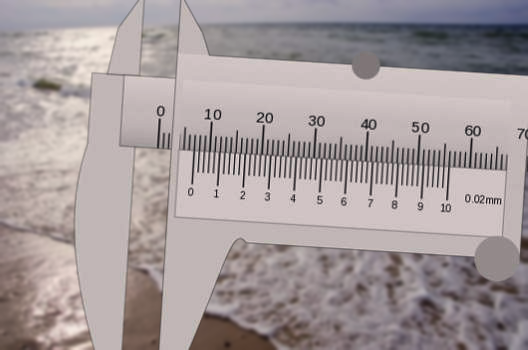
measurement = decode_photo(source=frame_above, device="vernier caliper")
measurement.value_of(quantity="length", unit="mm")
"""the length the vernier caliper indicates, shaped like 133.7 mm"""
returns 7.0 mm
